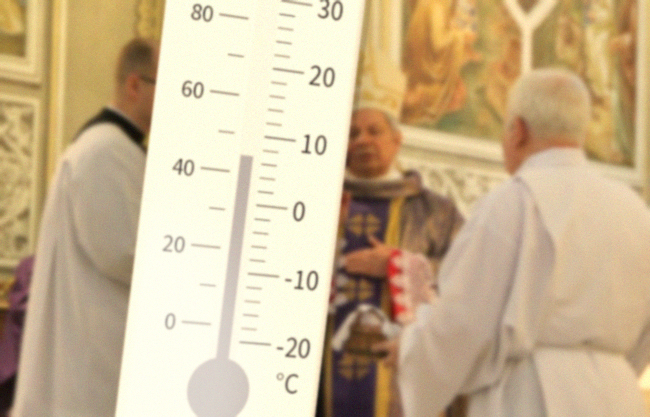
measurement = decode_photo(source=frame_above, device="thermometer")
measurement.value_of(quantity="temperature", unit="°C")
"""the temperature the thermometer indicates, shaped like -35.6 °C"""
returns 7 °C
